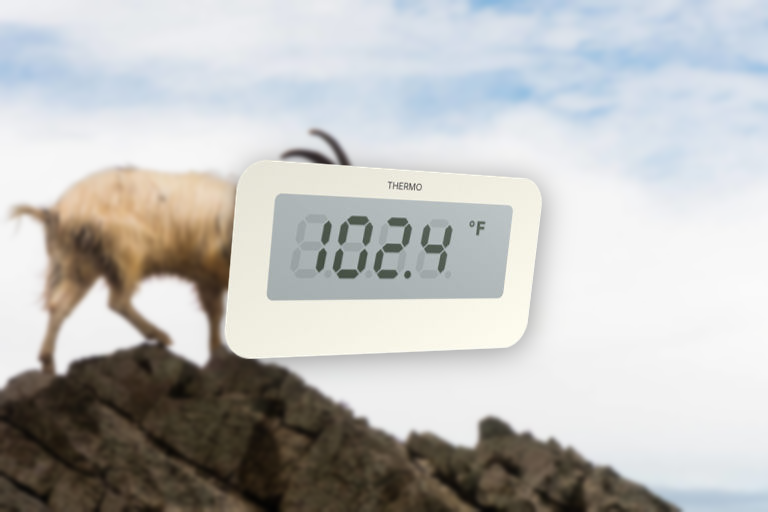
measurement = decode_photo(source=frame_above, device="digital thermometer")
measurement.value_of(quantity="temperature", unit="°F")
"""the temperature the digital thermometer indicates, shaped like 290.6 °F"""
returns 102.4 °F
